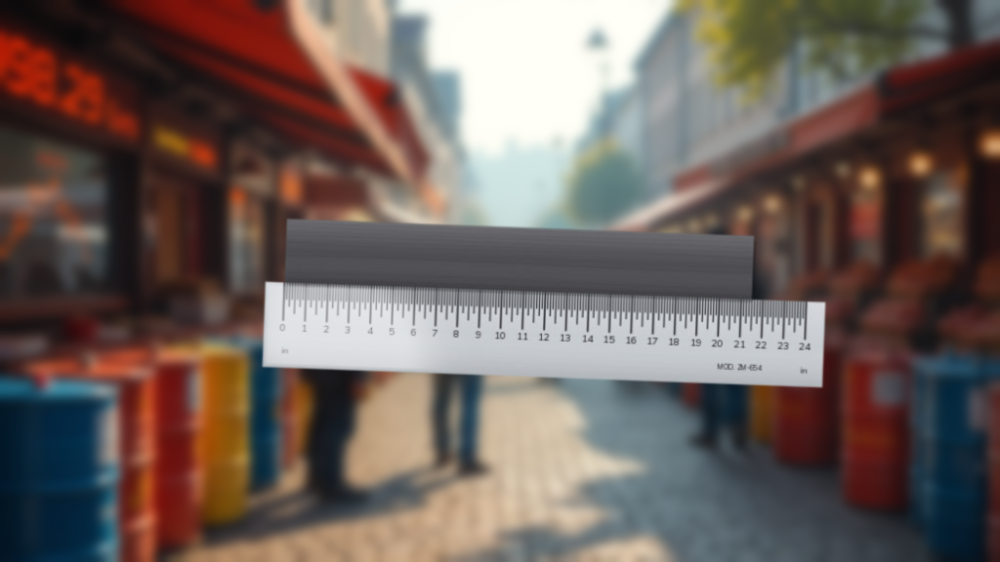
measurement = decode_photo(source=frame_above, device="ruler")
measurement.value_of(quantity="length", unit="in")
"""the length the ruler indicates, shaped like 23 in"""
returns 21.5 in
